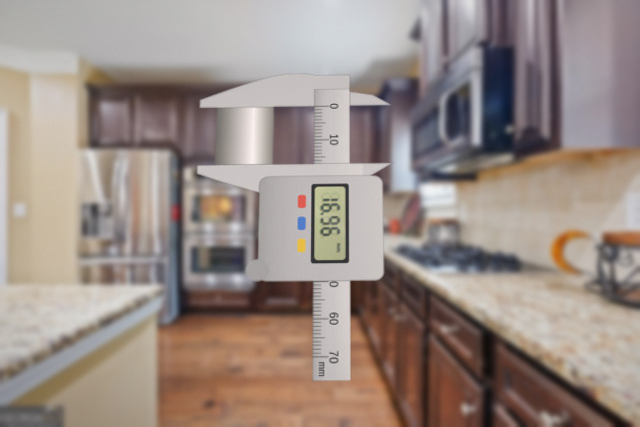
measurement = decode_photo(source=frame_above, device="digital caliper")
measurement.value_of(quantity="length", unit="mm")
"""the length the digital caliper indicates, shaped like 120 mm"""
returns 16.96 mm
